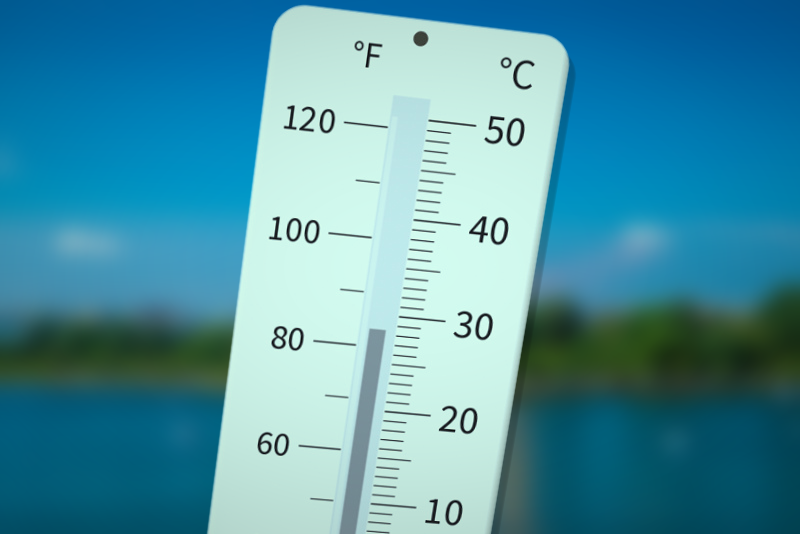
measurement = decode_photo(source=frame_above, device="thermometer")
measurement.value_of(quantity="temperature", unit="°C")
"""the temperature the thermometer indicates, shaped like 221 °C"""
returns 28.5 °C
